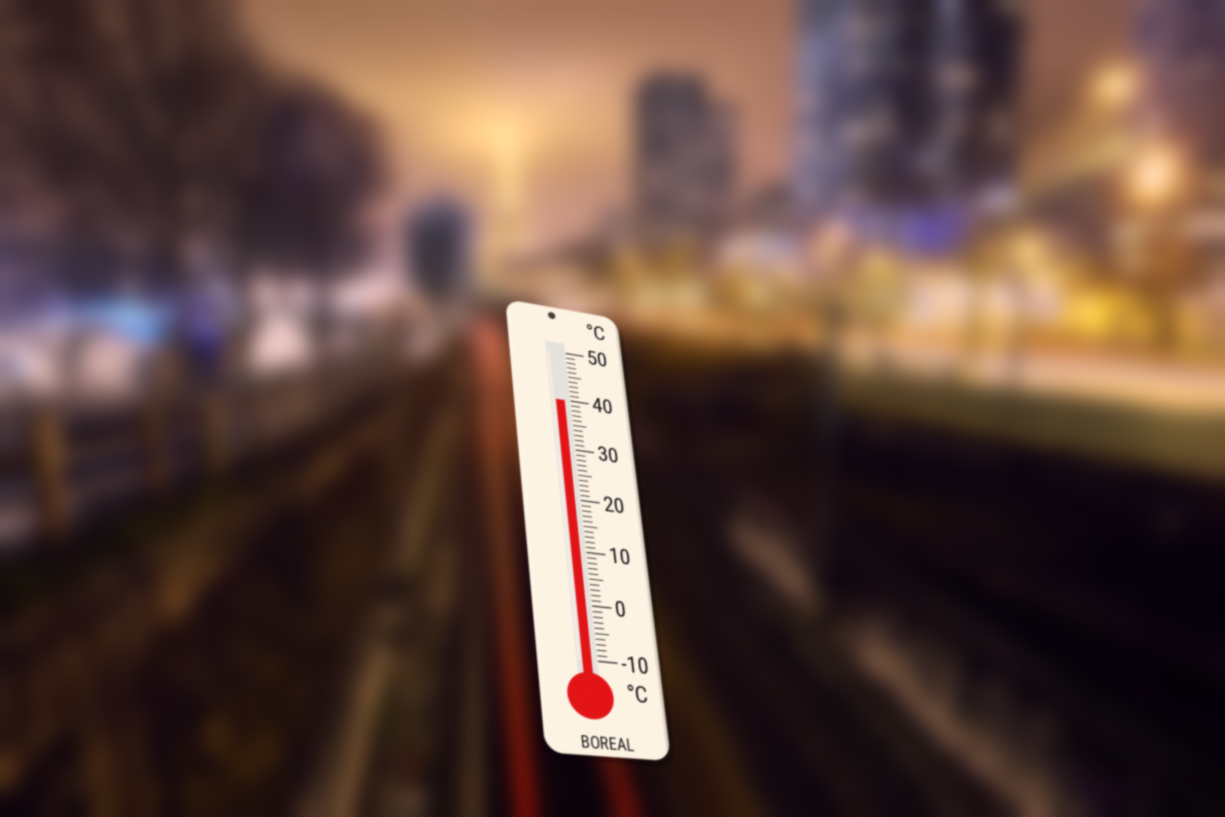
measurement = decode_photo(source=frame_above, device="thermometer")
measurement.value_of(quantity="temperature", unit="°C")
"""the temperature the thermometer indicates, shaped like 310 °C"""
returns 40 °C
